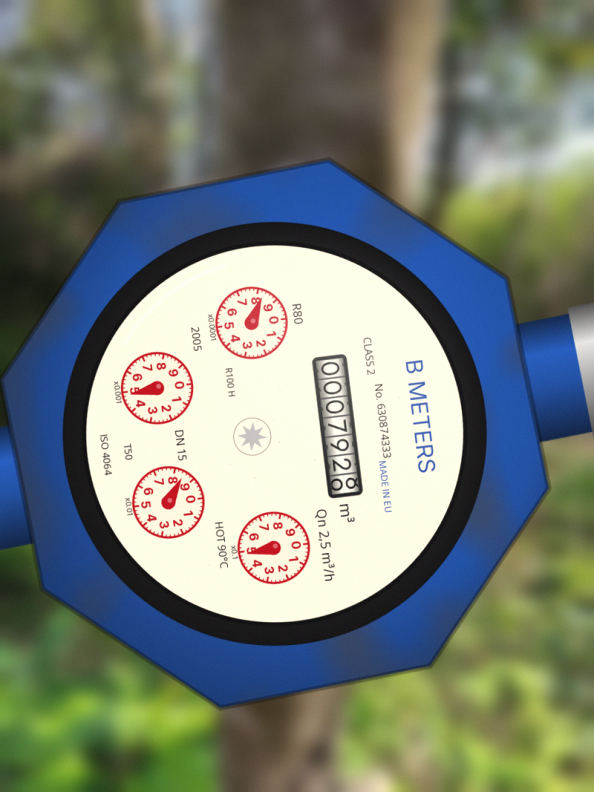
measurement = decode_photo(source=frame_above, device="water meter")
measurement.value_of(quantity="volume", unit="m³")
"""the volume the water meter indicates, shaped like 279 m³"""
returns 7928.4848 m³
